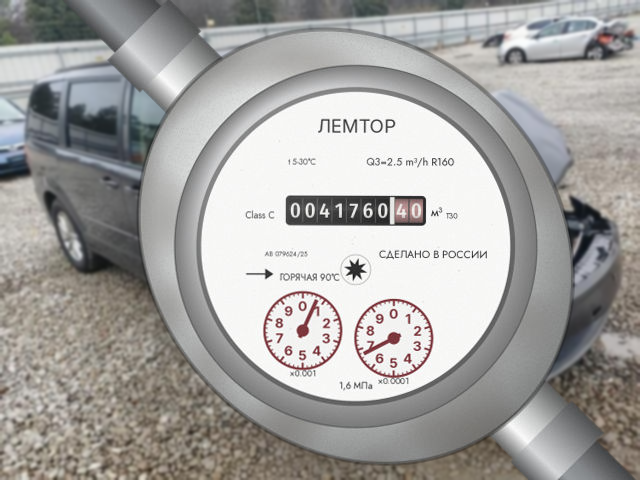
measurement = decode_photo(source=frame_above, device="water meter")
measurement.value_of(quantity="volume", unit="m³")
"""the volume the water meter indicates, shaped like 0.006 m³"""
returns 41760.4006 m³
